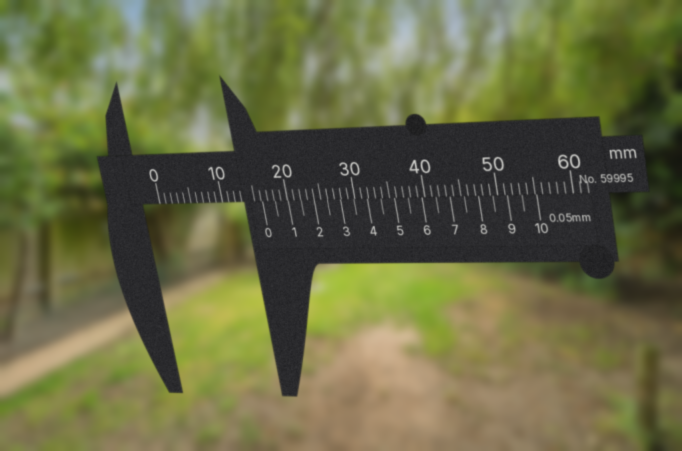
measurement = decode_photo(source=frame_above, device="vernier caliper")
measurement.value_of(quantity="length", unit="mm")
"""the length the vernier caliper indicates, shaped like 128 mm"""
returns 16.2 mm
